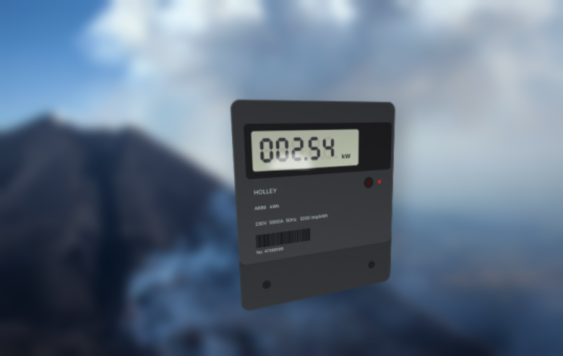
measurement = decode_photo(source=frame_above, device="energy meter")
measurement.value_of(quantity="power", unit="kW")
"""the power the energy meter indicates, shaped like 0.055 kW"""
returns 2.54 kW
